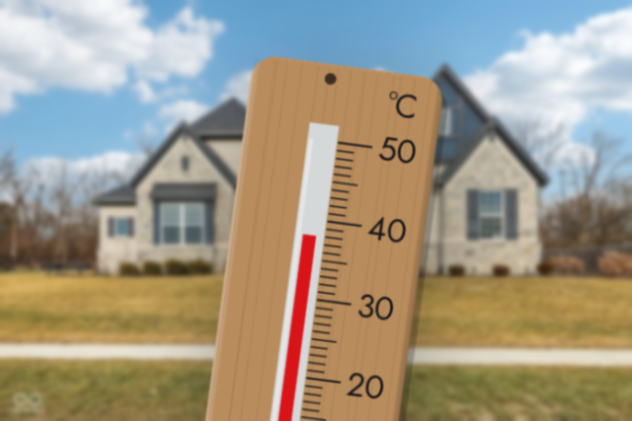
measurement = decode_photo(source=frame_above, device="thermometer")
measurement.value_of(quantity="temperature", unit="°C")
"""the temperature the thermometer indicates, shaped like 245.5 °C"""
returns 38 °C
